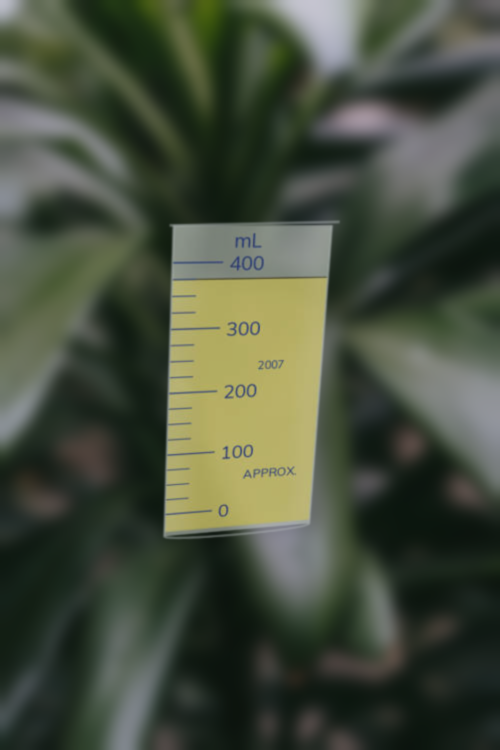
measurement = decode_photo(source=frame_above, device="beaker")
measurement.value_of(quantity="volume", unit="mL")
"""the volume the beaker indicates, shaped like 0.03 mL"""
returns 375 mL
